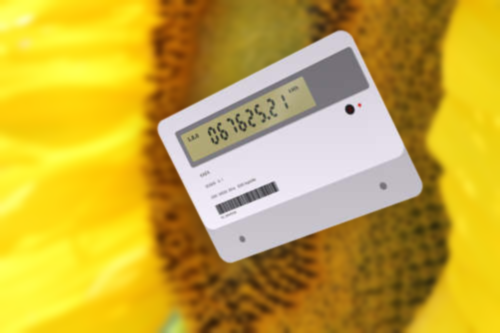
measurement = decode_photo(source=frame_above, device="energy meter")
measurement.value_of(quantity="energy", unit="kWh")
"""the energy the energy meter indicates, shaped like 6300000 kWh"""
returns 67625.21 kWh
